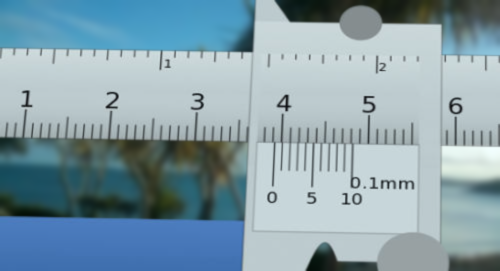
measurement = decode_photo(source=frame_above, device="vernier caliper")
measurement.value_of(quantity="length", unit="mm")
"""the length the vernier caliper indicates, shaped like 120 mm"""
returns 39.2 mm
